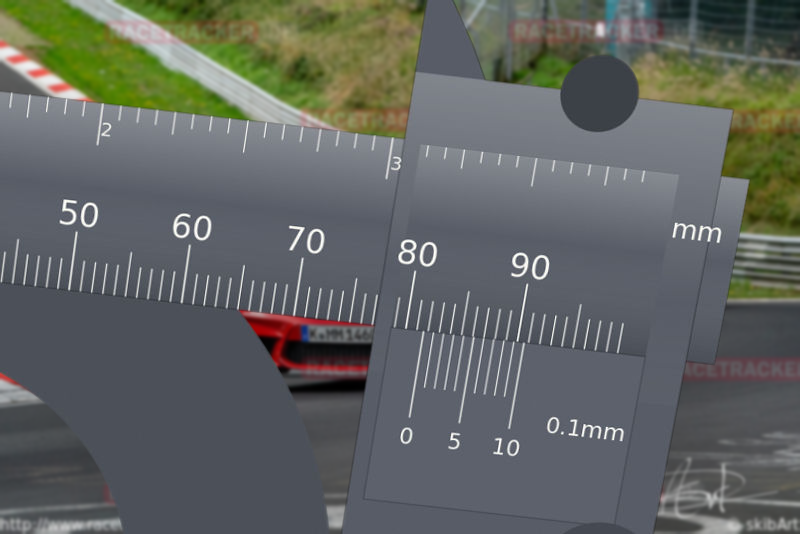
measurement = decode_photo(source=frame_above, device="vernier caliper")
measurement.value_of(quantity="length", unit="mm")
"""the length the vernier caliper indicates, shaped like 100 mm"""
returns 81.6 mm
